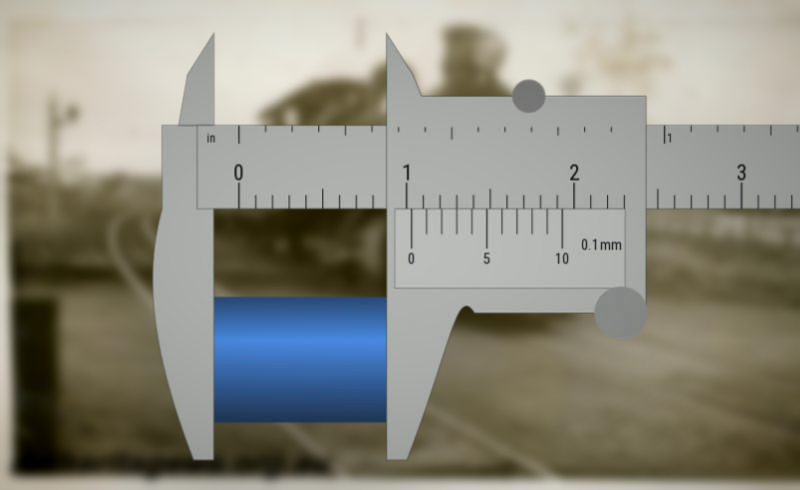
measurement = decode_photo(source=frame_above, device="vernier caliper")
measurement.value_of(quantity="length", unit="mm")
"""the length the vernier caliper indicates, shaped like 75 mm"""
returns 10.3 mm
